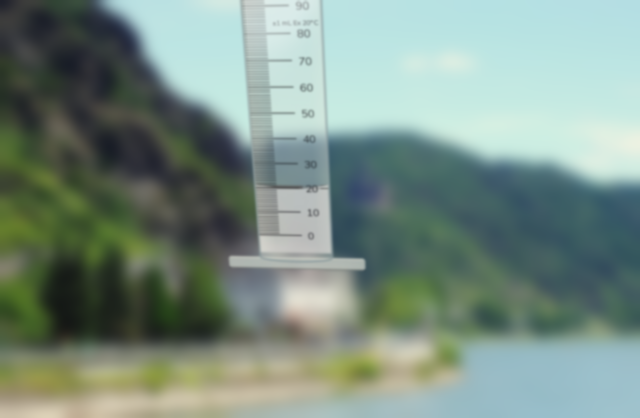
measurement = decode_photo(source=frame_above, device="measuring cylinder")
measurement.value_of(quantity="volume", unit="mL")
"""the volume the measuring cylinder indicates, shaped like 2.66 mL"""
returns 20 mL
